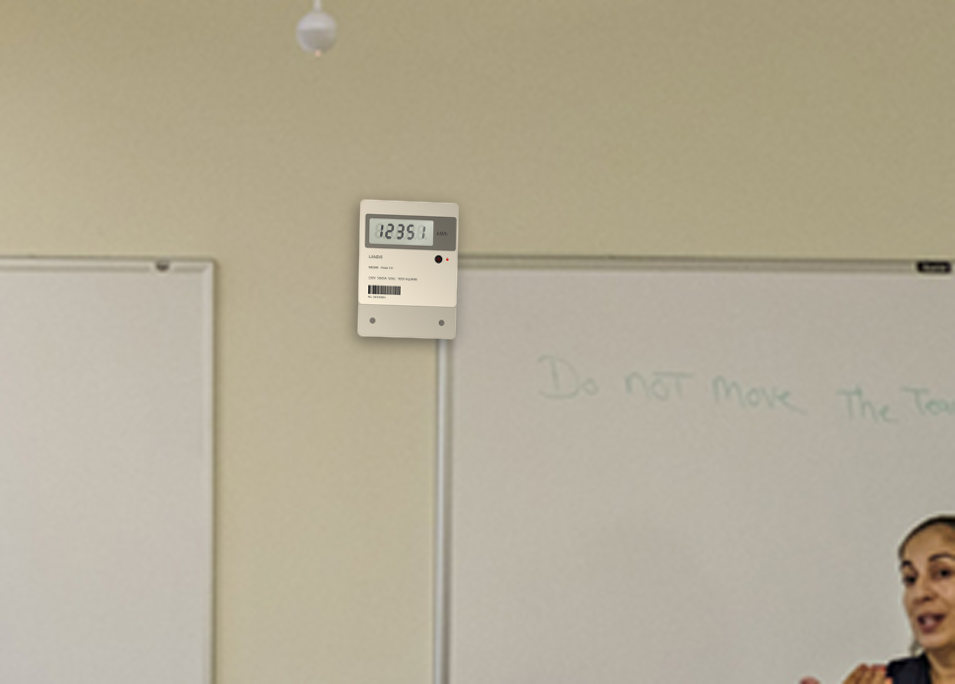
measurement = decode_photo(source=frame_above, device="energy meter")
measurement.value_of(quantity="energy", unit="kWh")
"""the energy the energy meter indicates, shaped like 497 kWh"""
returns 12351 kWh
